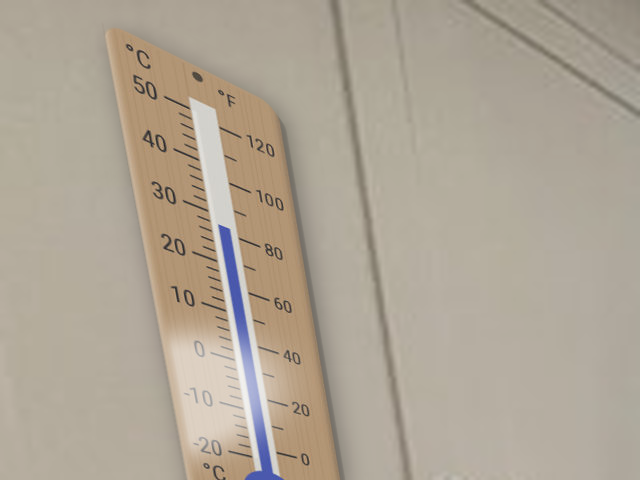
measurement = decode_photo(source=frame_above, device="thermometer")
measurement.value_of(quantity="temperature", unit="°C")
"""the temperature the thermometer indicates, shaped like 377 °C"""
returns 28 °C
